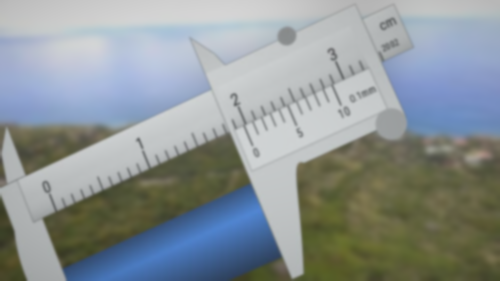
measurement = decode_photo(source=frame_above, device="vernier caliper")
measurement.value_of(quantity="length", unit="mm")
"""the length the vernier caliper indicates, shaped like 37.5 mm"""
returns 19.8 mm
